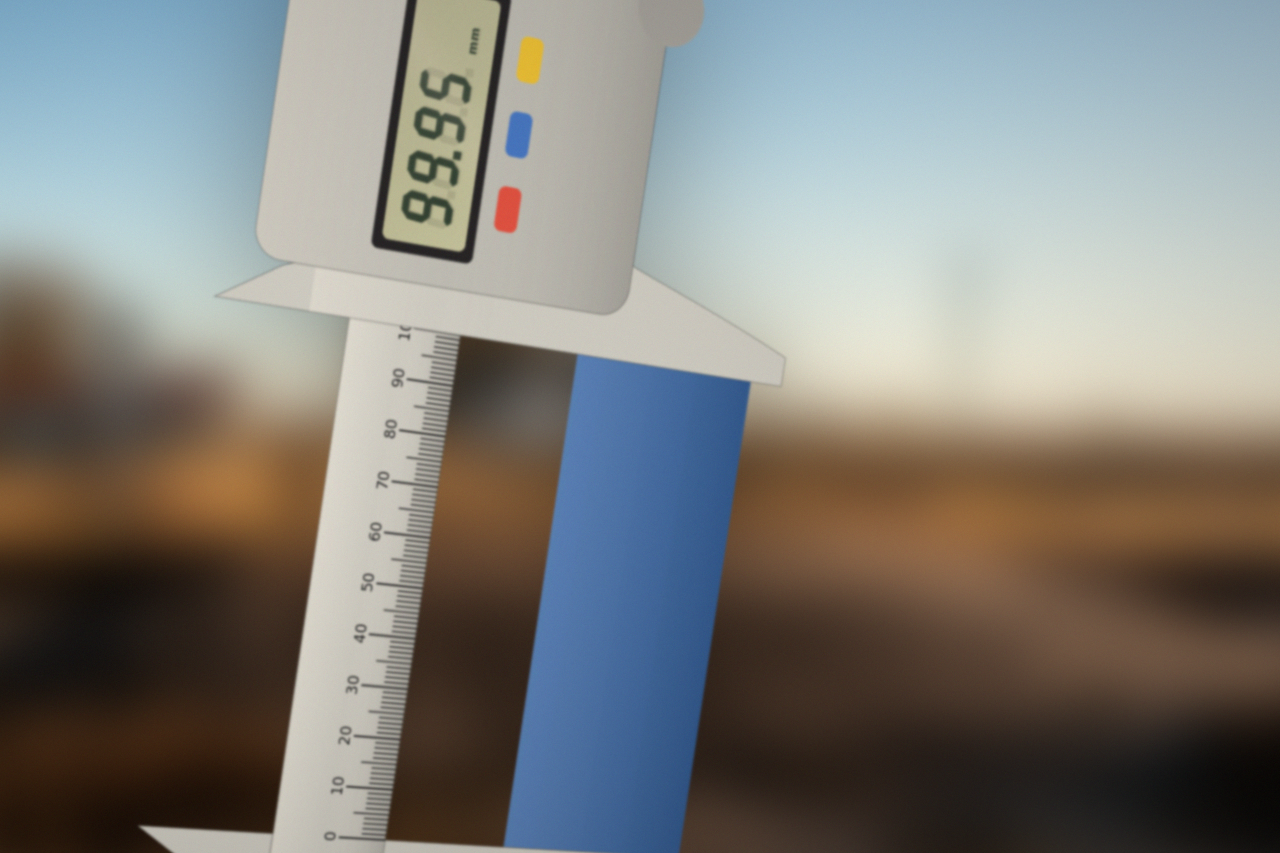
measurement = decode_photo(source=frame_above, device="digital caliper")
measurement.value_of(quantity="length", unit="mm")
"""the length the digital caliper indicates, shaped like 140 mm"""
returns 99.95 mm
